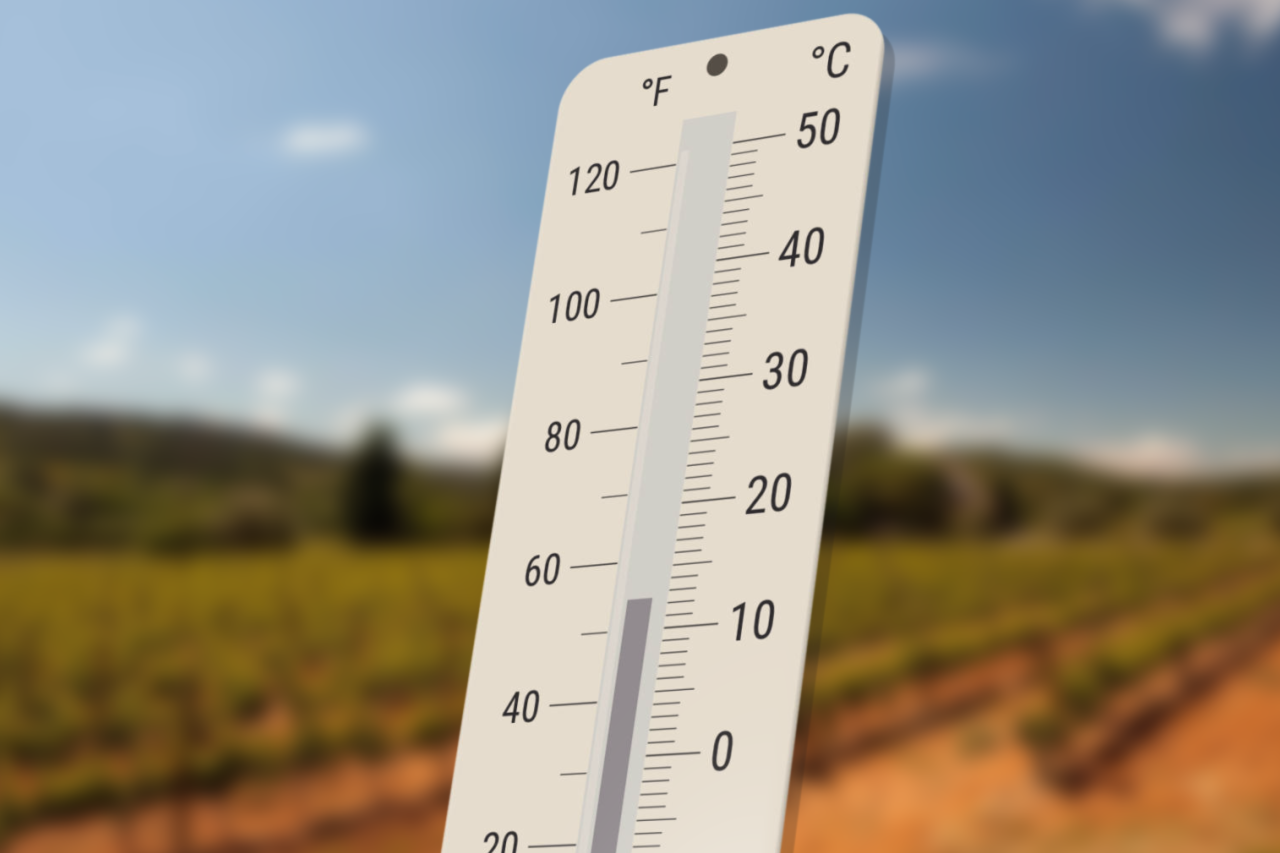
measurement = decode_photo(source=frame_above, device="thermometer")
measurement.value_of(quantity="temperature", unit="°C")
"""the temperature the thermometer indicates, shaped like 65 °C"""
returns 12.5 °C
